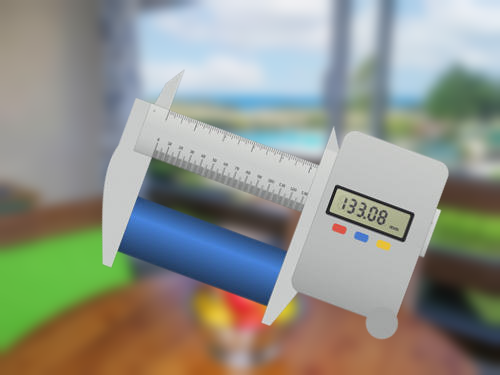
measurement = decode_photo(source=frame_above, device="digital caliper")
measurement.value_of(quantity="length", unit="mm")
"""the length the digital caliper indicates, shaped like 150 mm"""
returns 133.08 mm
